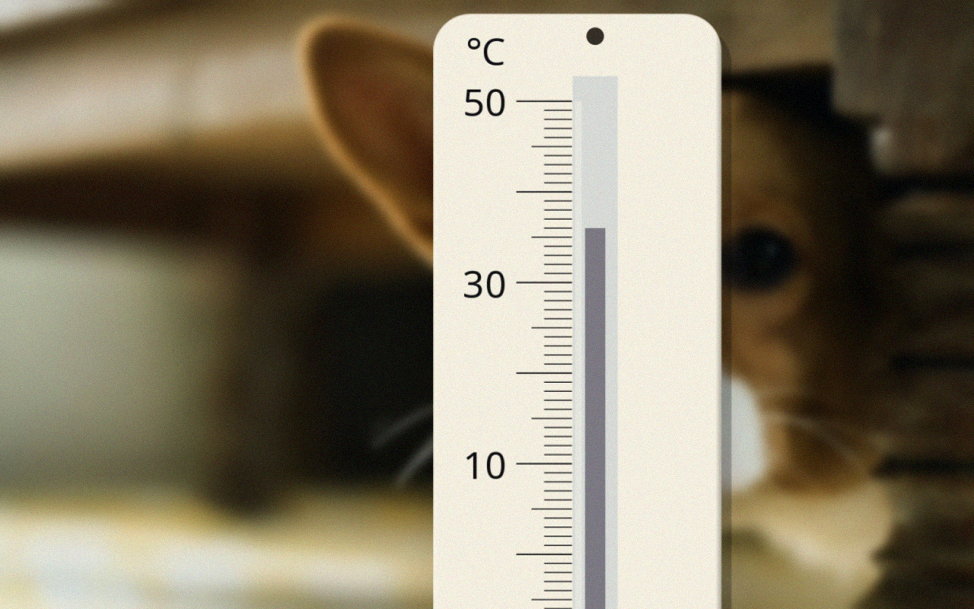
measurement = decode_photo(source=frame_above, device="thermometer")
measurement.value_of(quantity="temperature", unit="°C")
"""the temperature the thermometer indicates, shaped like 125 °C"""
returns 36 °C
